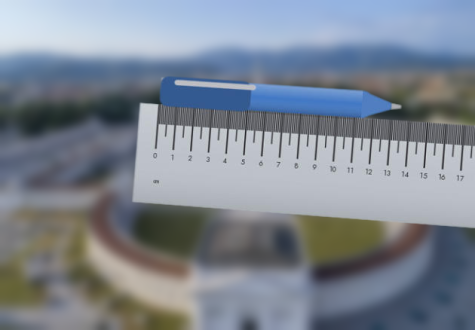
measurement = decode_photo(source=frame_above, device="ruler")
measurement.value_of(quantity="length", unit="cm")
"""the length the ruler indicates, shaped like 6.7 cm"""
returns 13.5 cm
